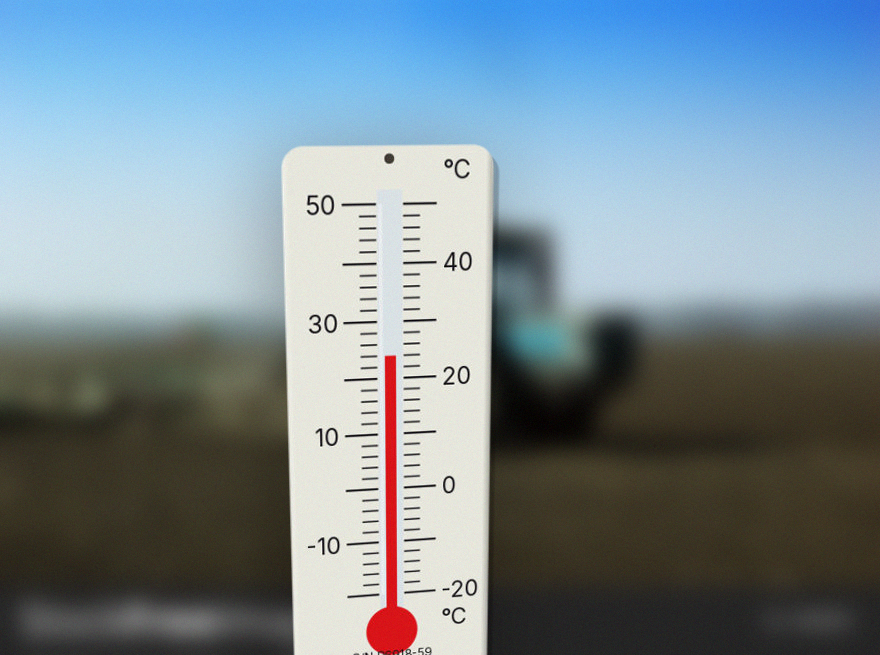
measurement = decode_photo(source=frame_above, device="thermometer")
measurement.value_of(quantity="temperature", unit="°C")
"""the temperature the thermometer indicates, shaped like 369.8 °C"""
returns 24 °C
